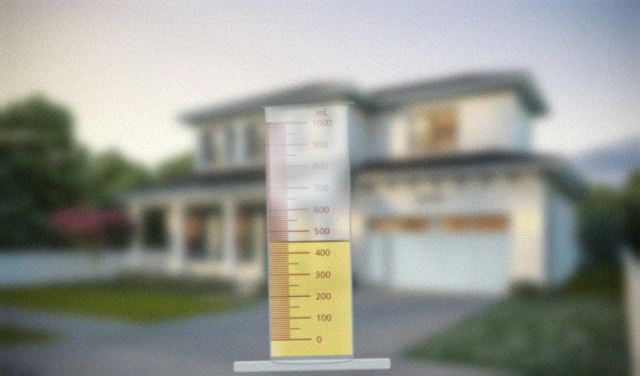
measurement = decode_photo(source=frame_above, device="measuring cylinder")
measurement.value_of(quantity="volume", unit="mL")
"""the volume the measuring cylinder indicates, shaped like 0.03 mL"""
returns 450 mL
